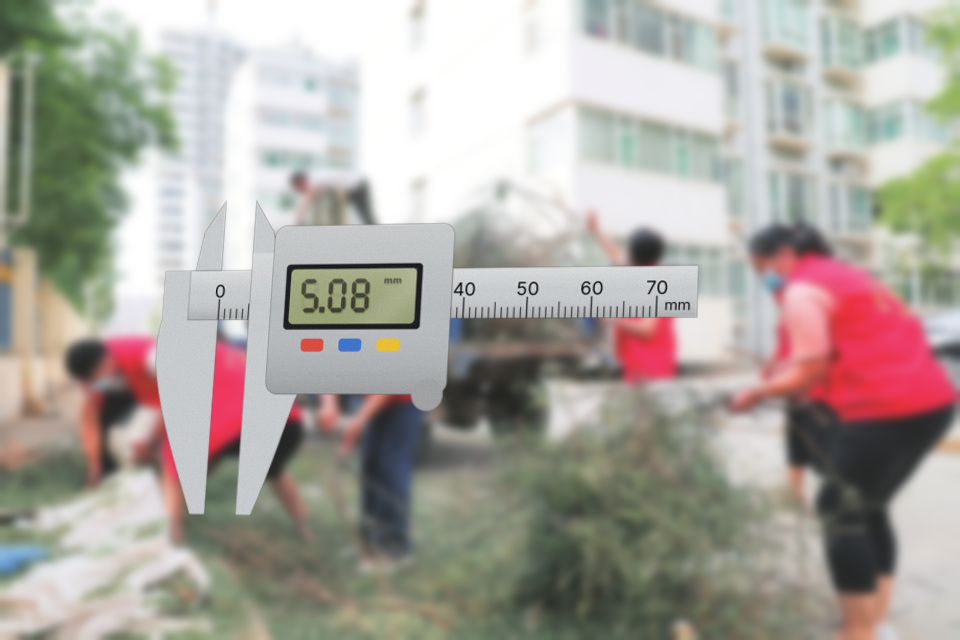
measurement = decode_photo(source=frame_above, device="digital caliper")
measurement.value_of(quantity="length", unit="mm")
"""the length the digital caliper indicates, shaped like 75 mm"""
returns 5.08 mm
